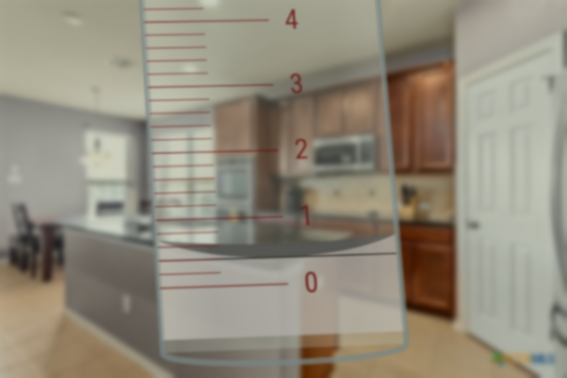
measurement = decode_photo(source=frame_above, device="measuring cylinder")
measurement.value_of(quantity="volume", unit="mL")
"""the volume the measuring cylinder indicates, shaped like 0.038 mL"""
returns 0.4 mL
